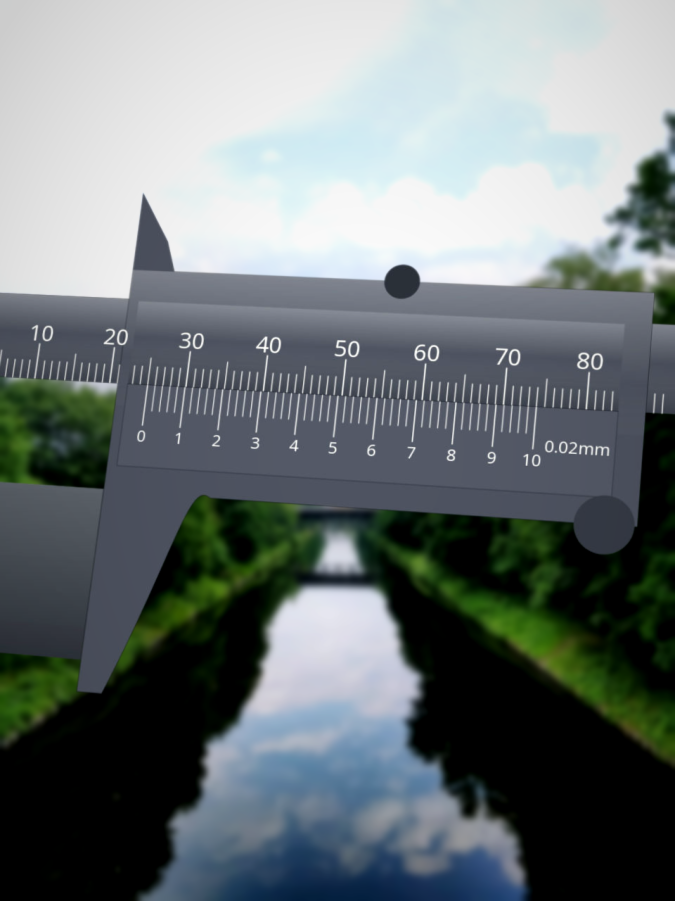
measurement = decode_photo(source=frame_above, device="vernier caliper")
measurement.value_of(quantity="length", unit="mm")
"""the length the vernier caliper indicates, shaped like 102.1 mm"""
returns 25.0 mm
